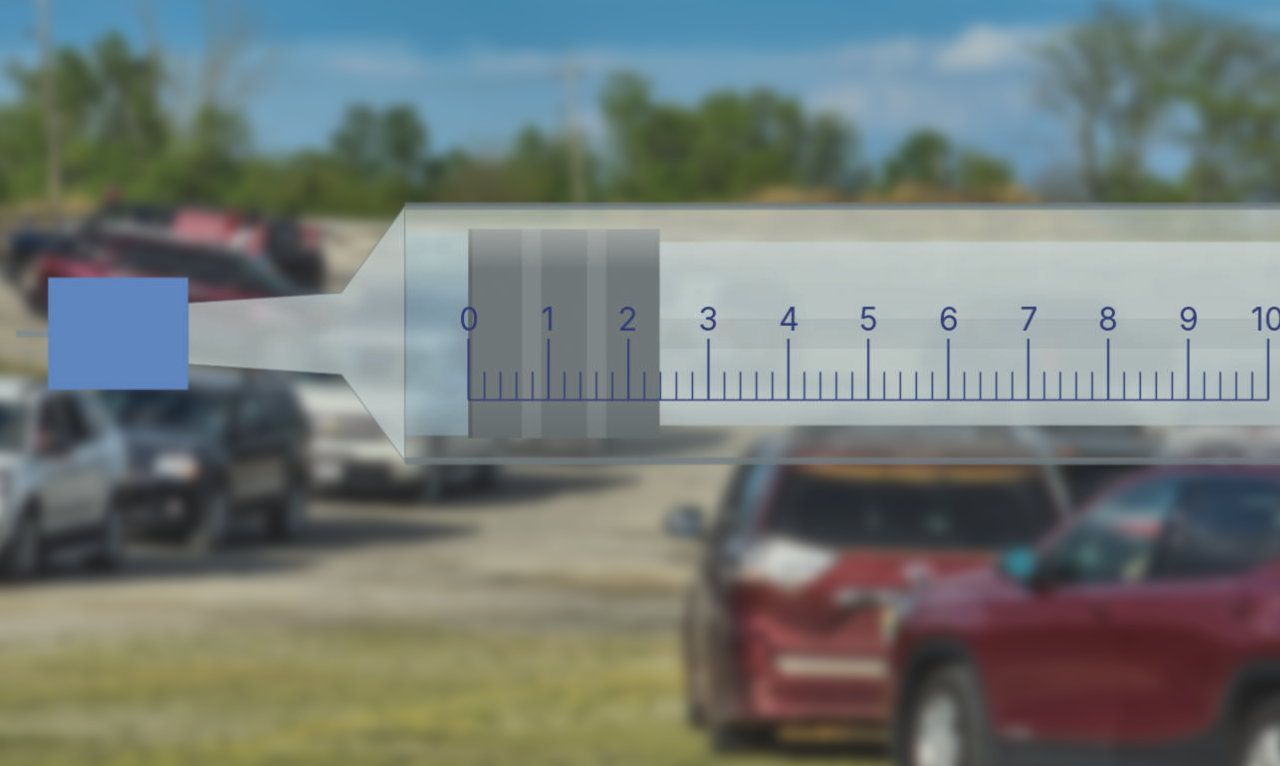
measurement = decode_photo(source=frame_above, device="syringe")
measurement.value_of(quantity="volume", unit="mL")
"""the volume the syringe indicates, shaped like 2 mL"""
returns 0 mL
